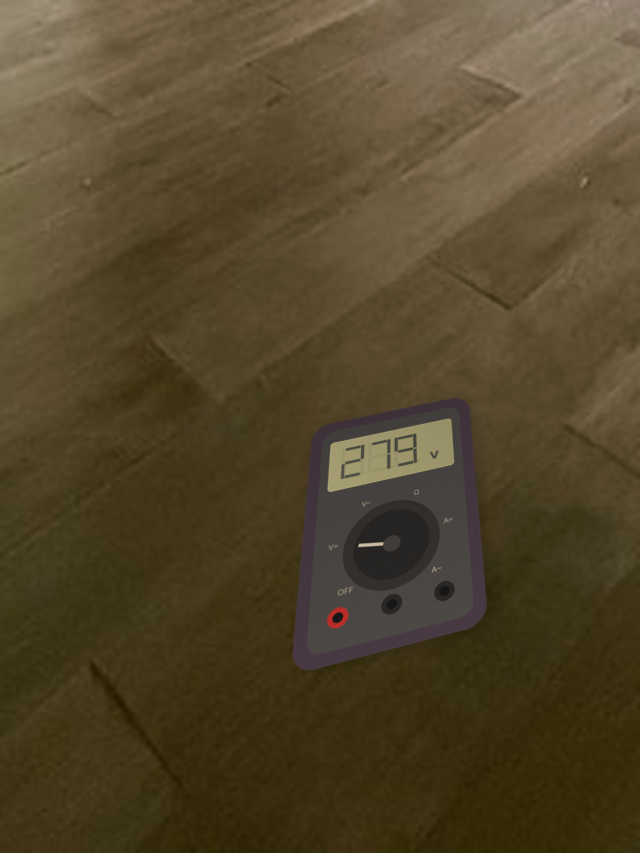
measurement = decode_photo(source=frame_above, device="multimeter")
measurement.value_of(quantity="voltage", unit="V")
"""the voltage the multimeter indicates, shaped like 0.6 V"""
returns 279 V
